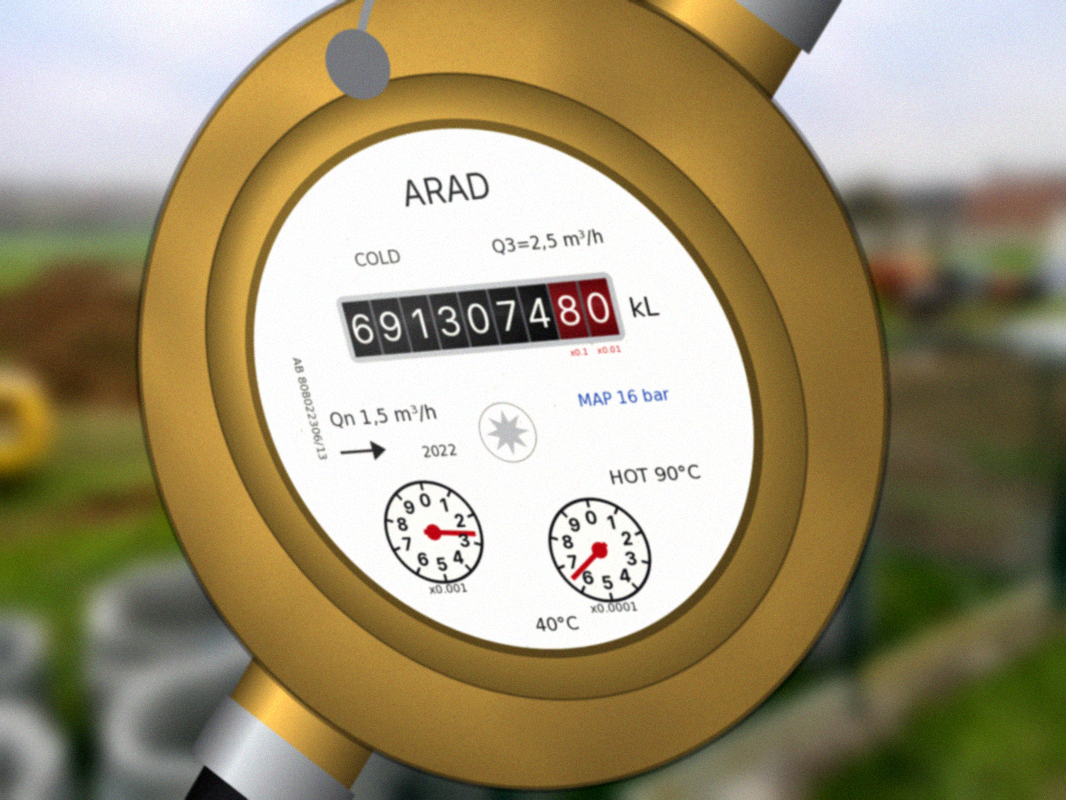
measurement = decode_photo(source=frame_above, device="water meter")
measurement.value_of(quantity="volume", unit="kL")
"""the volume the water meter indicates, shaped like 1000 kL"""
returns 6913074.8026 kL
